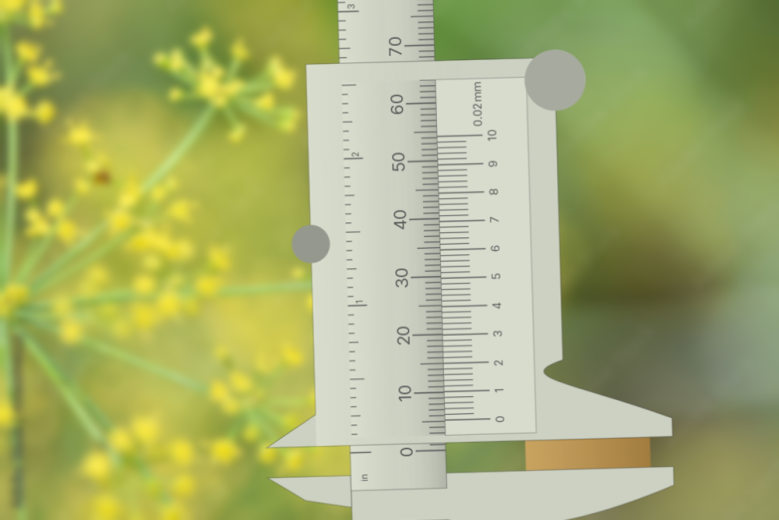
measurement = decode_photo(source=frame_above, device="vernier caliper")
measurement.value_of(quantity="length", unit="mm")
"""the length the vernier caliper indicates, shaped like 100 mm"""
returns 5.2 mm
